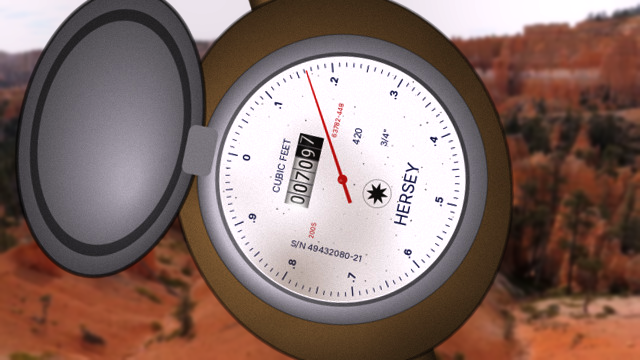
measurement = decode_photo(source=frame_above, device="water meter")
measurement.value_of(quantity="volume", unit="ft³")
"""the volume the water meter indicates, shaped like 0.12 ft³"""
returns 7097.16 ft³
